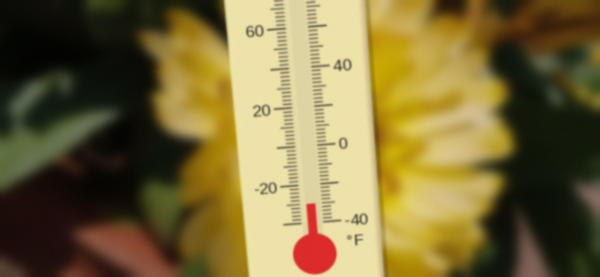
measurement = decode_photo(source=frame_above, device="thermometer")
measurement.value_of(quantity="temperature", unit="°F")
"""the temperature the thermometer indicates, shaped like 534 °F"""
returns -30 °F
